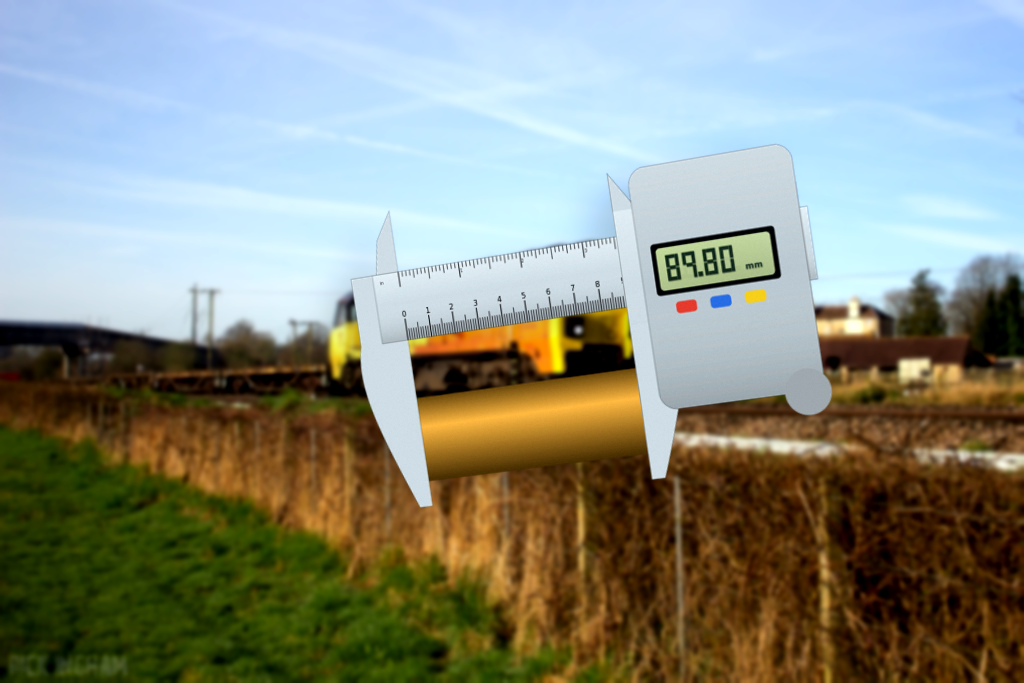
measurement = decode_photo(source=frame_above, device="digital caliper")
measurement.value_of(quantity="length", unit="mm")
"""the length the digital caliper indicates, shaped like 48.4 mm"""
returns 89.80 mm
